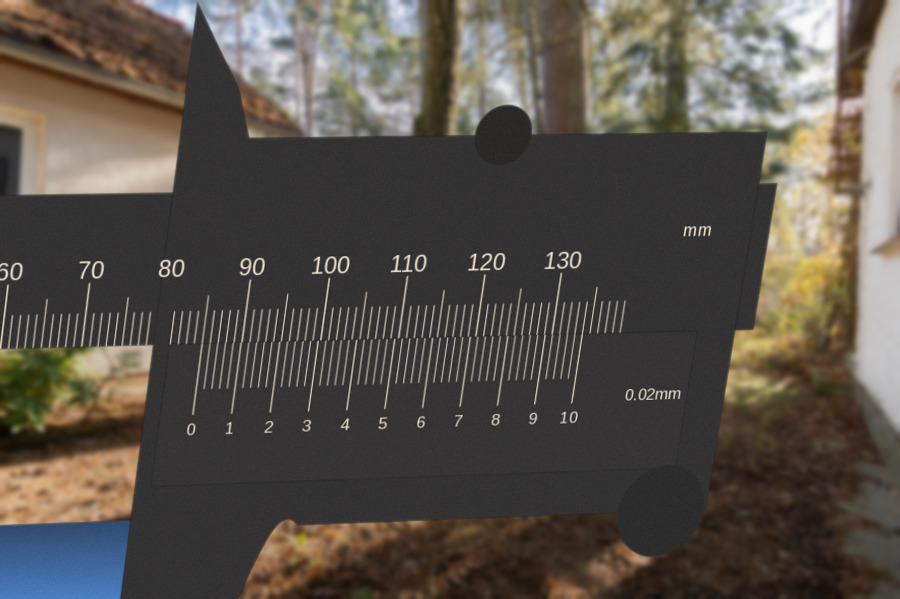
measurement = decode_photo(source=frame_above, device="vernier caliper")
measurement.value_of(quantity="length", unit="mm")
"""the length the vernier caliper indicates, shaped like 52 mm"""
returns 85.0 mm
